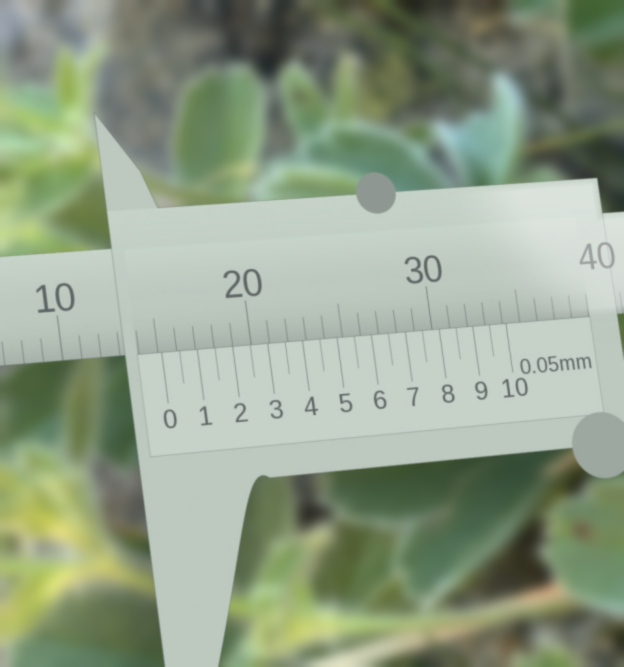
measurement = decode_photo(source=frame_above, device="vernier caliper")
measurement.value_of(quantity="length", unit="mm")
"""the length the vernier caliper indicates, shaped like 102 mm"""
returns 15.2 mm
